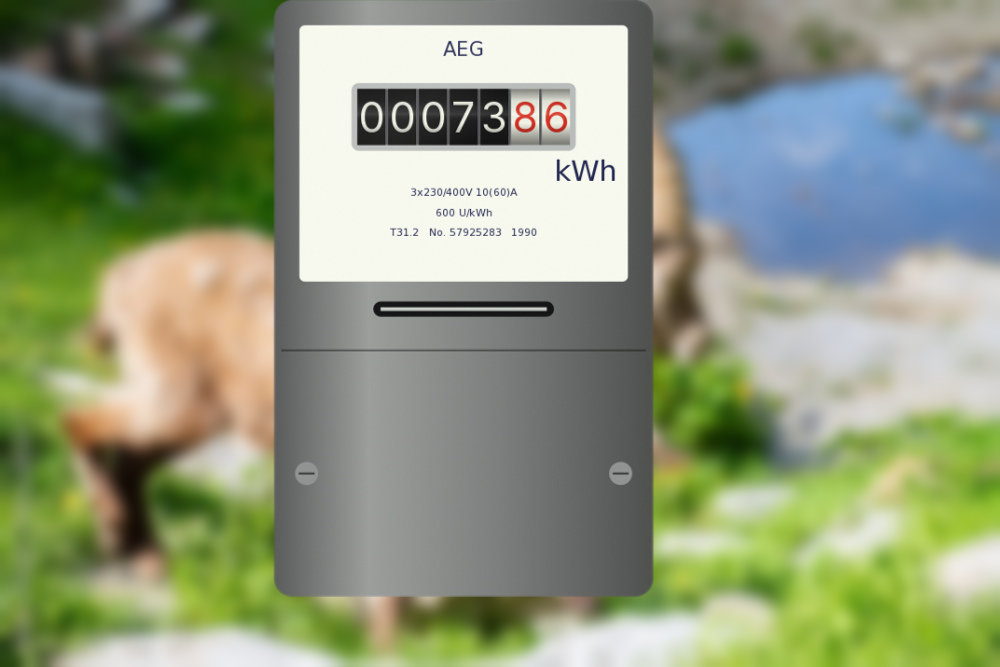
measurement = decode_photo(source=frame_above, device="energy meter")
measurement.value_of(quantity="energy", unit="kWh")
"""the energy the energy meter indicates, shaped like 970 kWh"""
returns 73.86 kWh
